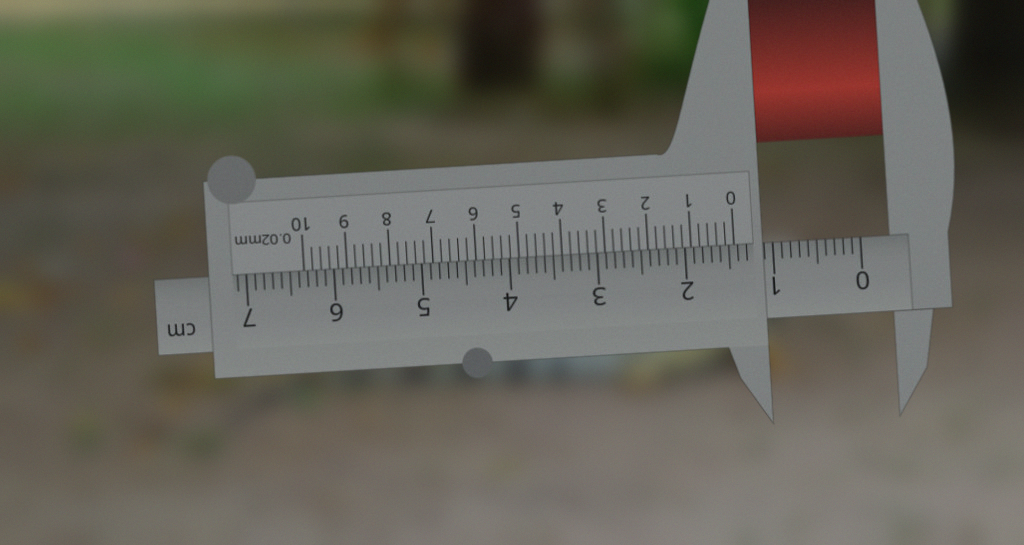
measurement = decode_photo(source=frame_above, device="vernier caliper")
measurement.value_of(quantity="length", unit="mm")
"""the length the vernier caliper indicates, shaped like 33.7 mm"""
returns 14.4 mm
